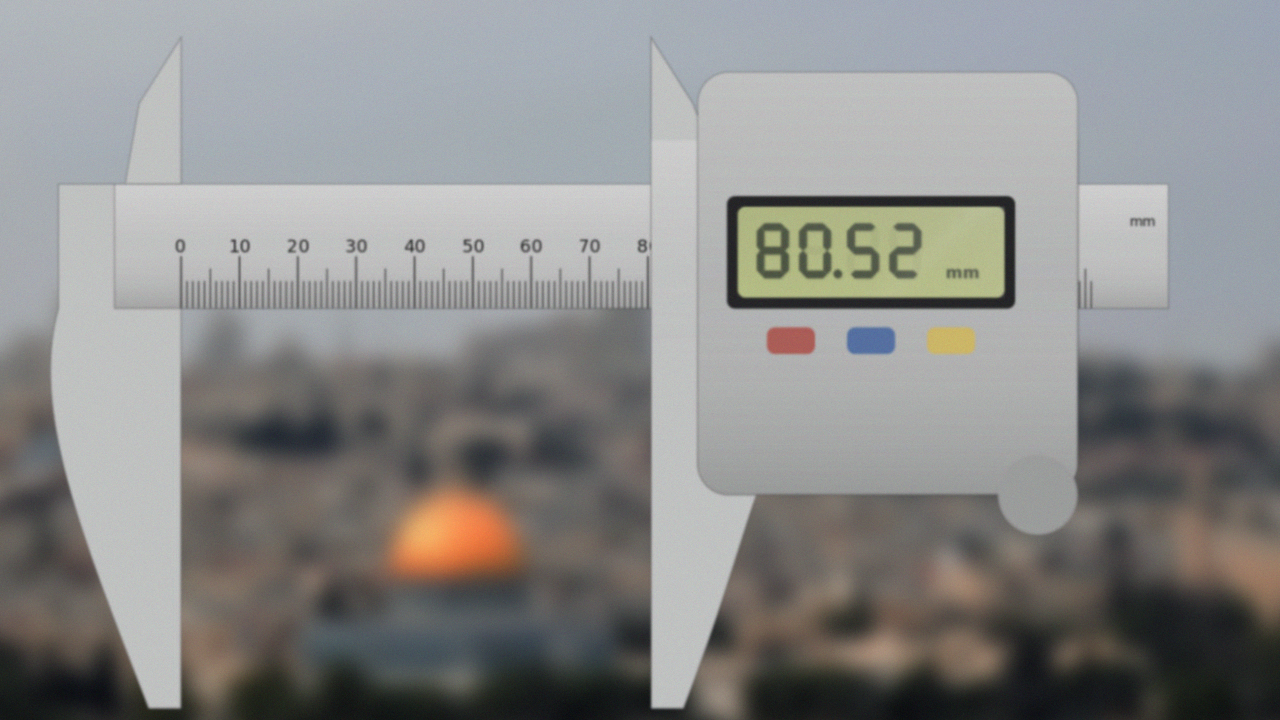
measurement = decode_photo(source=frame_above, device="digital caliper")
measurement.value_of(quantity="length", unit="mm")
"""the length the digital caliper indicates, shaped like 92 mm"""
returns 80.52 mm
